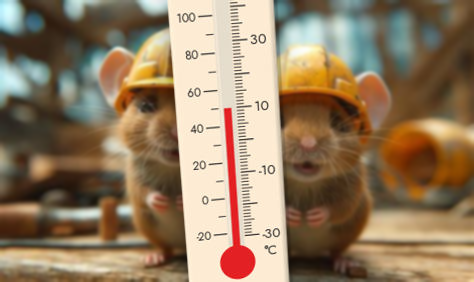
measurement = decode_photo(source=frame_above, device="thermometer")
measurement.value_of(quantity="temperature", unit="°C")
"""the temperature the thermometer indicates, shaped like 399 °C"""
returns 10 °C
